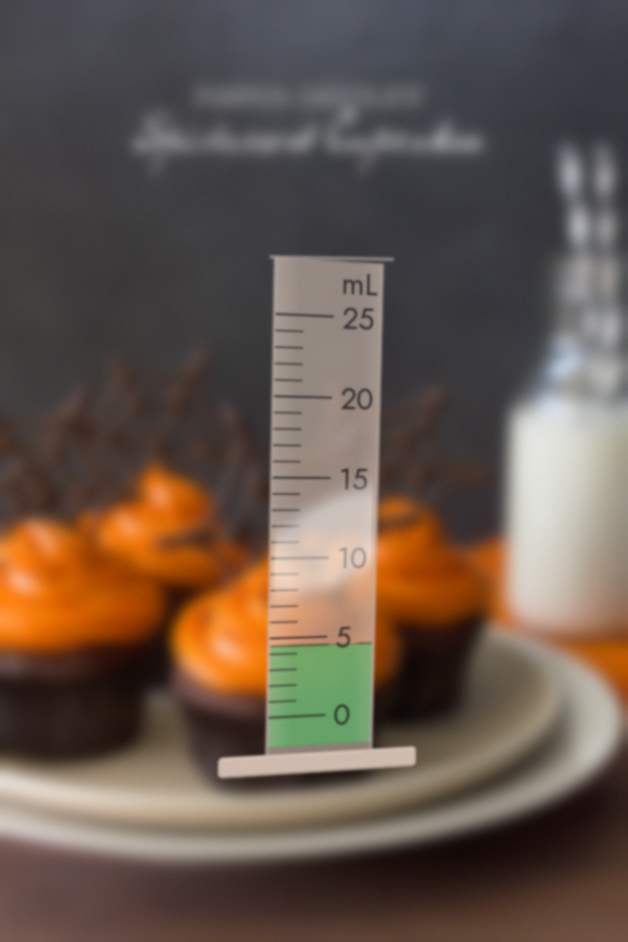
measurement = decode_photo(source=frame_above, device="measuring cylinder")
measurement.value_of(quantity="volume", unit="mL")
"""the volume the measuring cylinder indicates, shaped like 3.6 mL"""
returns 4.5 mL
